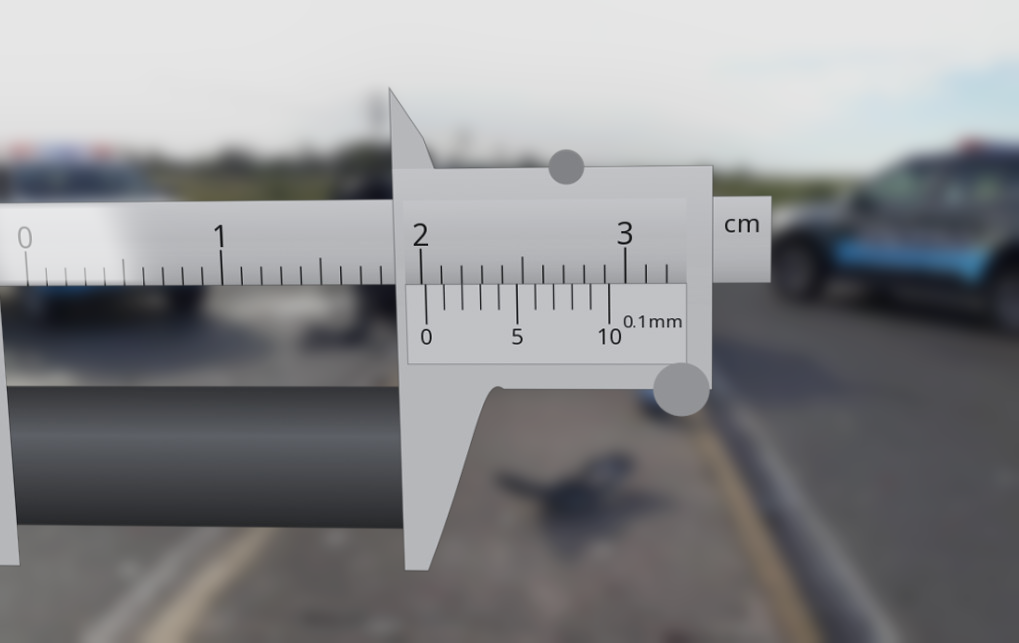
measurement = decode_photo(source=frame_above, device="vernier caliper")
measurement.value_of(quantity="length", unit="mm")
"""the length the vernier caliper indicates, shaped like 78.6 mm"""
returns 20.2 mm
